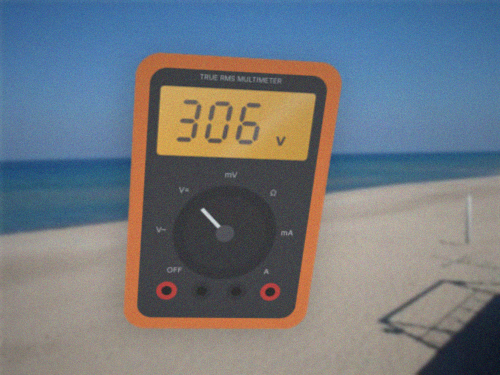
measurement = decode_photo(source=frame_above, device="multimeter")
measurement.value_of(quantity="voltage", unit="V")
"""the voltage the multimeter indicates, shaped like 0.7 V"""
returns 306 V
